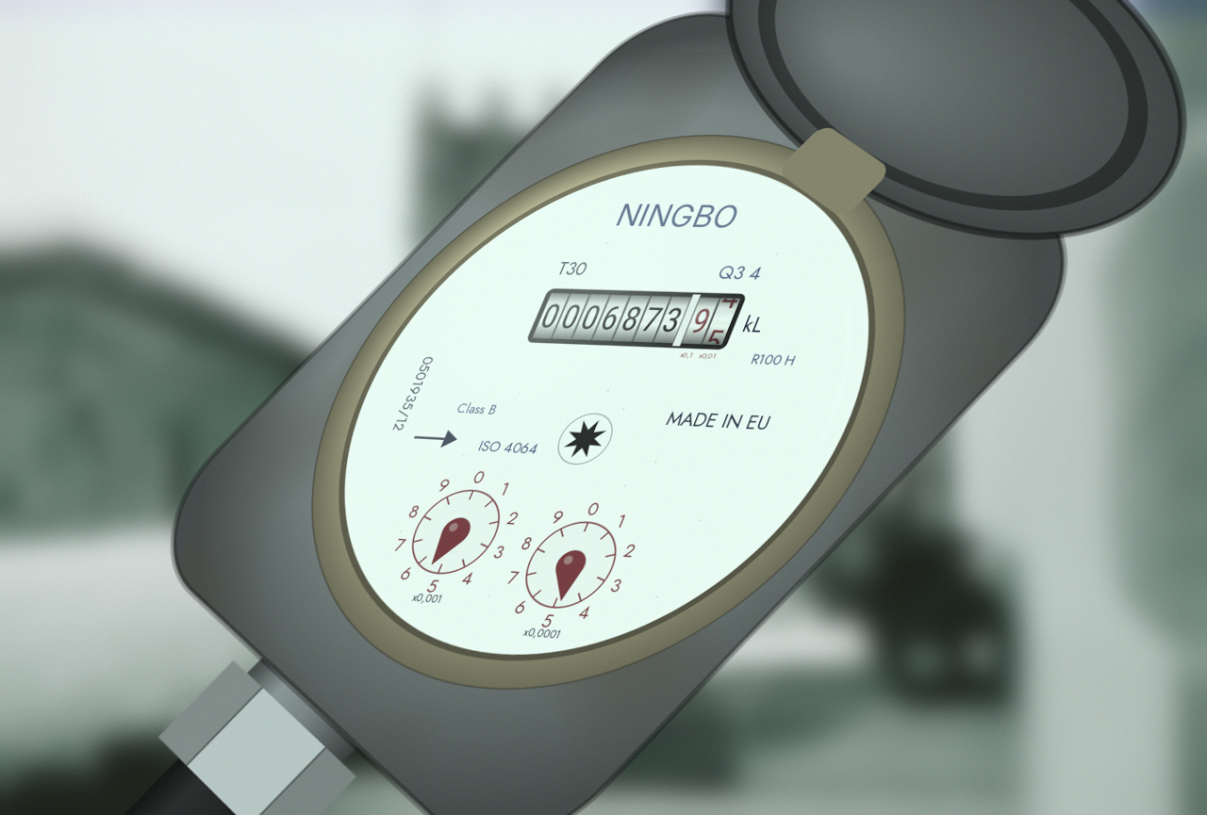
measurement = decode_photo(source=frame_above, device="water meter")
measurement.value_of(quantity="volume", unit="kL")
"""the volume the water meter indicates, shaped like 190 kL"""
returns 6873.9454 kL
